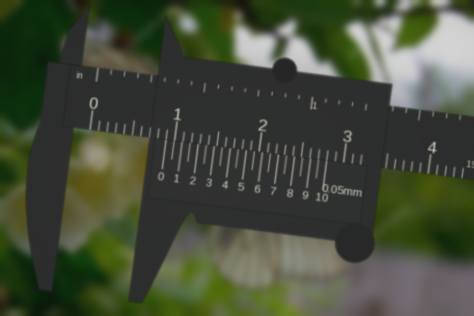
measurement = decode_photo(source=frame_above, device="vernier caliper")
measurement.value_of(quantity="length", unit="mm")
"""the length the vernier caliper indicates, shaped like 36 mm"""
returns 9.0 mm
